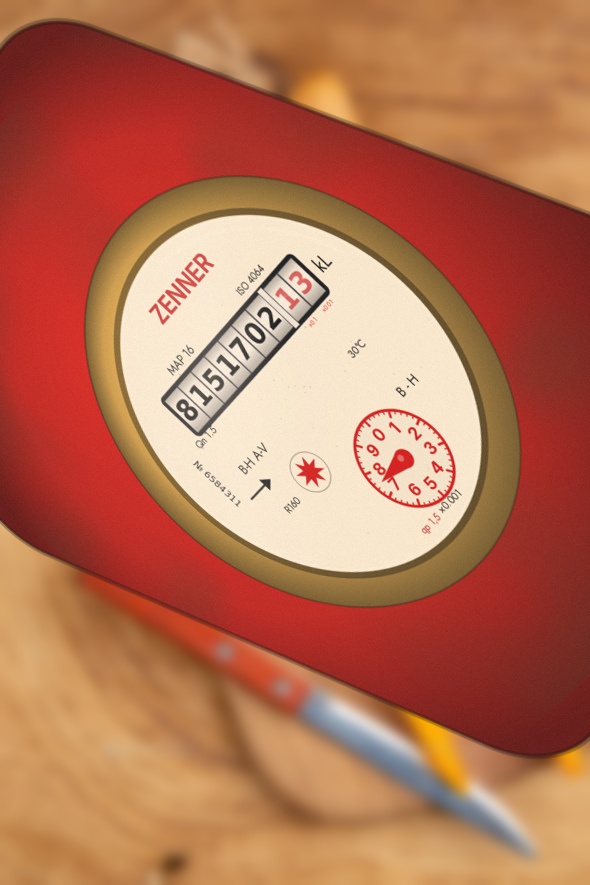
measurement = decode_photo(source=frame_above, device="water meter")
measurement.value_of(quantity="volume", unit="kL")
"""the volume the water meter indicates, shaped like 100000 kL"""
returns 8151702.137 kL
